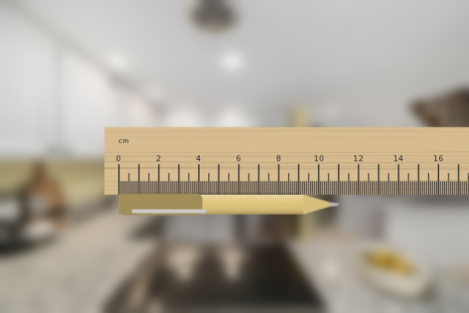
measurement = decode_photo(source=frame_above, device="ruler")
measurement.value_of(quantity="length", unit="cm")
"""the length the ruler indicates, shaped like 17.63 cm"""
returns 11 cm
